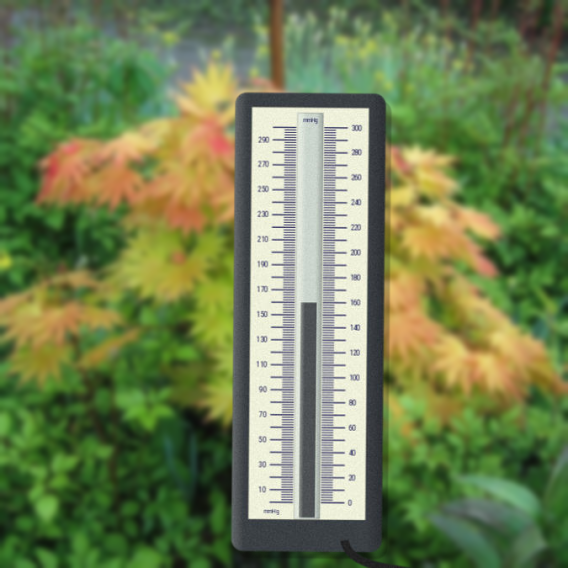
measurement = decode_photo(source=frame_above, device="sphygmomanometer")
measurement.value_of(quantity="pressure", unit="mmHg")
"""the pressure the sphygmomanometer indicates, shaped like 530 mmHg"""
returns 160 mmHg
